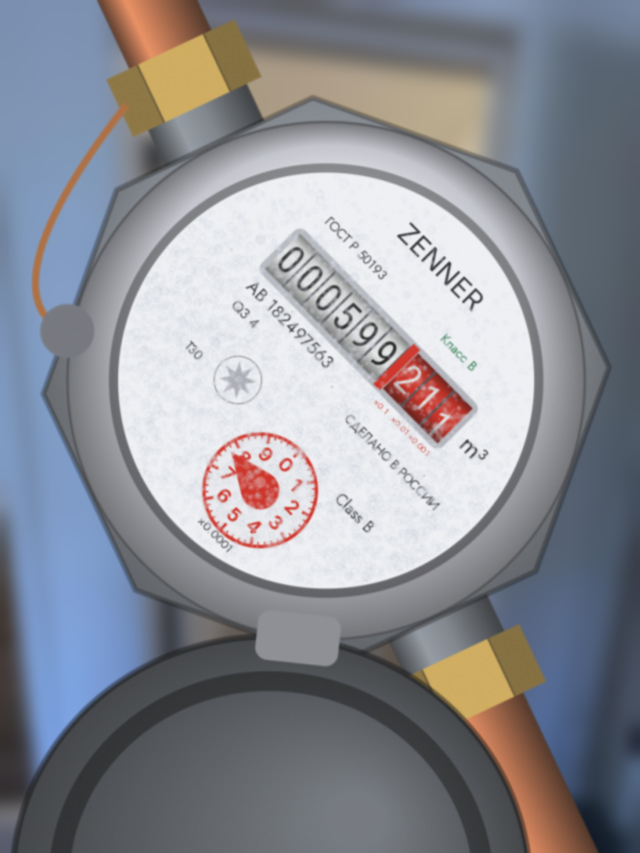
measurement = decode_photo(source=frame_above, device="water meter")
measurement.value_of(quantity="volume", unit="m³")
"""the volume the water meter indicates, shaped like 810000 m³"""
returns 599.2107 m³
